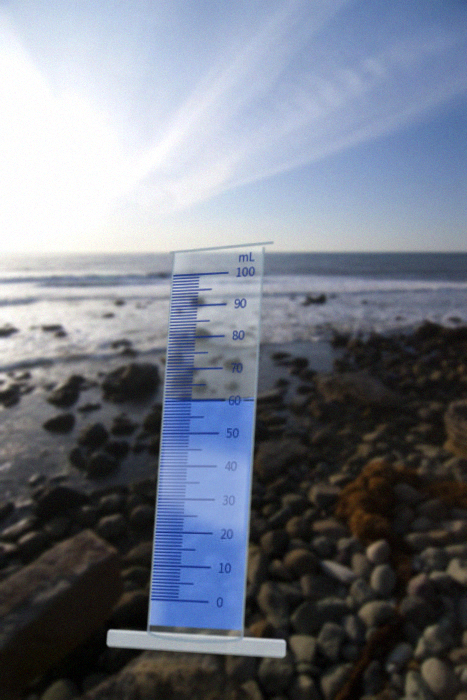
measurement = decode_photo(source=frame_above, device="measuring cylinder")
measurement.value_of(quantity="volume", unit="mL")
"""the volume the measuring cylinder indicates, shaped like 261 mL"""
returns 60 mL
